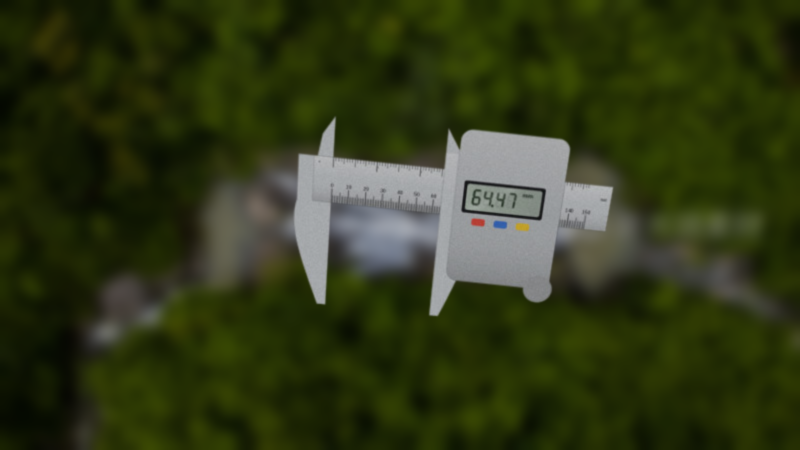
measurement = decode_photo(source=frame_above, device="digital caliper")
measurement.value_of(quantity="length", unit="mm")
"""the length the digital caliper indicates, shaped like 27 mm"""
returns 64.47 mm
